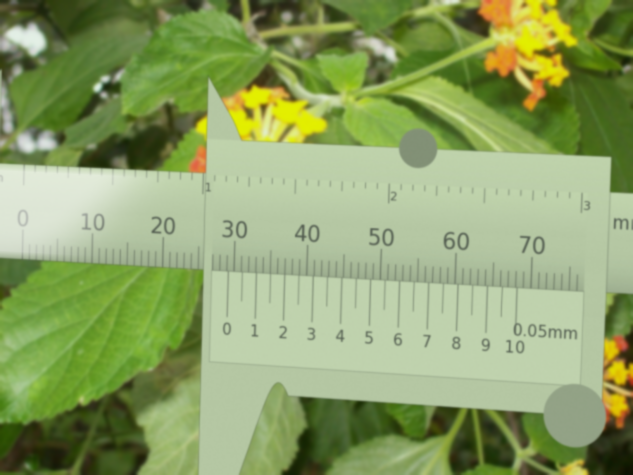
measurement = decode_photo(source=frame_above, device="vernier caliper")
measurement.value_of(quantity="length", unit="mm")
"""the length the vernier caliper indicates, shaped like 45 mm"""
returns 29.2 mm
